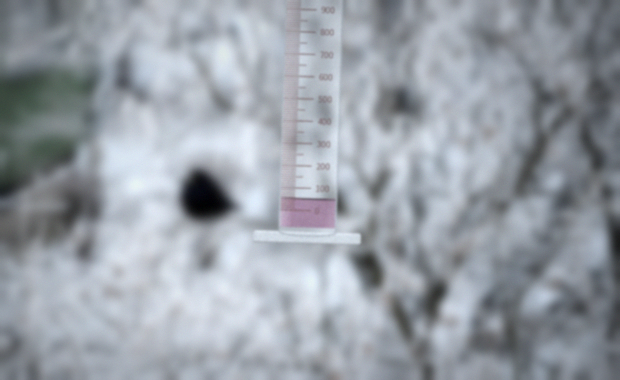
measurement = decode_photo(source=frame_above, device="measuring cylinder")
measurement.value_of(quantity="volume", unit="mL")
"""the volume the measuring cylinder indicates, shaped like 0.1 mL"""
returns 50 mL
